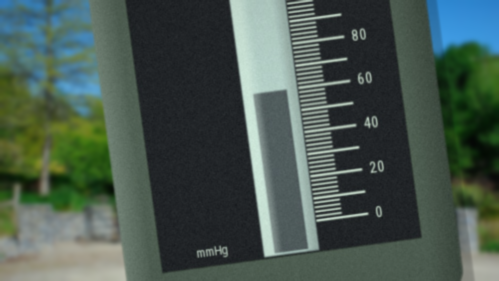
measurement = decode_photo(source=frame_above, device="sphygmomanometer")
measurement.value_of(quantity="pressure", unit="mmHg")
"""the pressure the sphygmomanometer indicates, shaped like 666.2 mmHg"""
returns 60 mmHg
